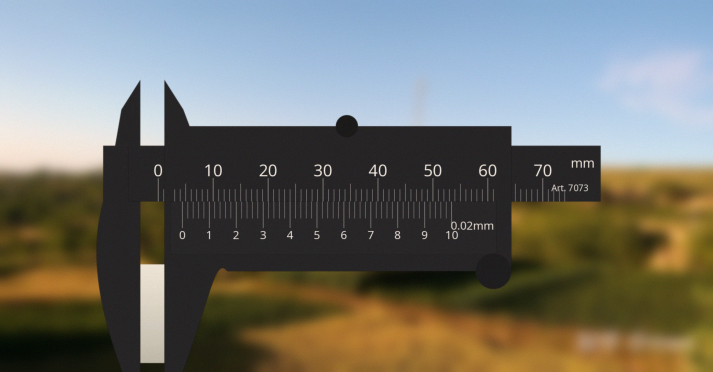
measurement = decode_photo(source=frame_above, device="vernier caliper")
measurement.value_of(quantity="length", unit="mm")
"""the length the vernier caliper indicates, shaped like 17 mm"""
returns 4.4 mm
